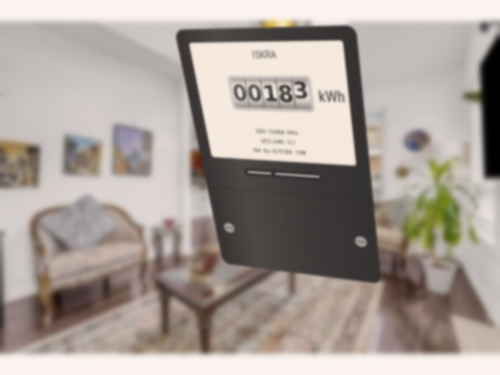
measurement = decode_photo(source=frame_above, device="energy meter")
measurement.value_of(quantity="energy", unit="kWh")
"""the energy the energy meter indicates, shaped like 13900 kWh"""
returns 183 kWh
